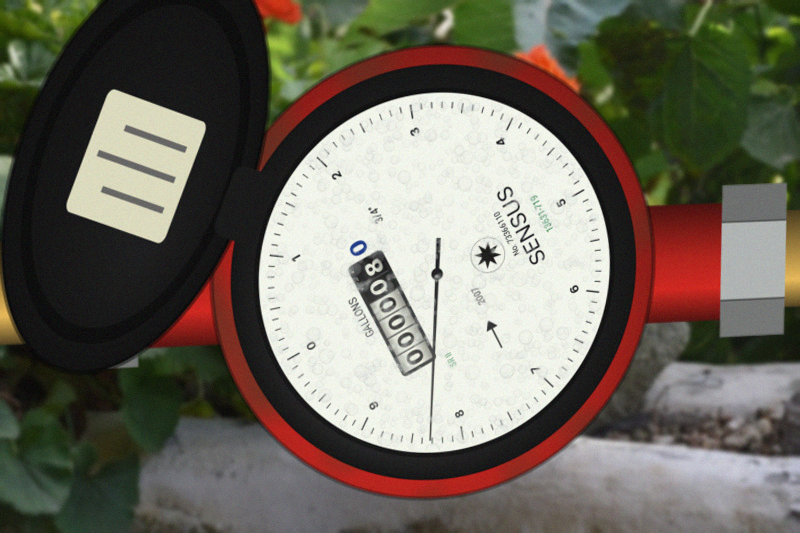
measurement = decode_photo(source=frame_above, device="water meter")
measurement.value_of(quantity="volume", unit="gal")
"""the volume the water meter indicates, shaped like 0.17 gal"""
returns 78.3 gal
